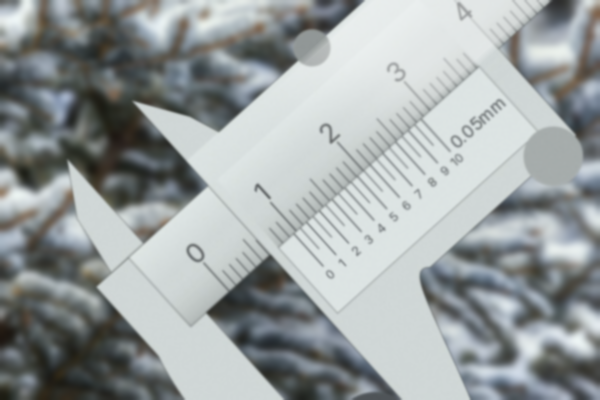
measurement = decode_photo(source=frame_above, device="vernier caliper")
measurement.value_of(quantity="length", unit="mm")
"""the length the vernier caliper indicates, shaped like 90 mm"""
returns 9.6 mm
